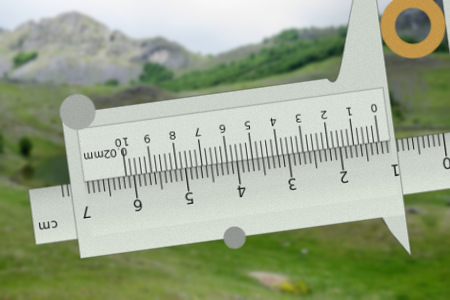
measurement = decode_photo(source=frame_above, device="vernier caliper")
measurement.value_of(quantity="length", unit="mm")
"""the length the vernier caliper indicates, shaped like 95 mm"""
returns 12.5 mm
